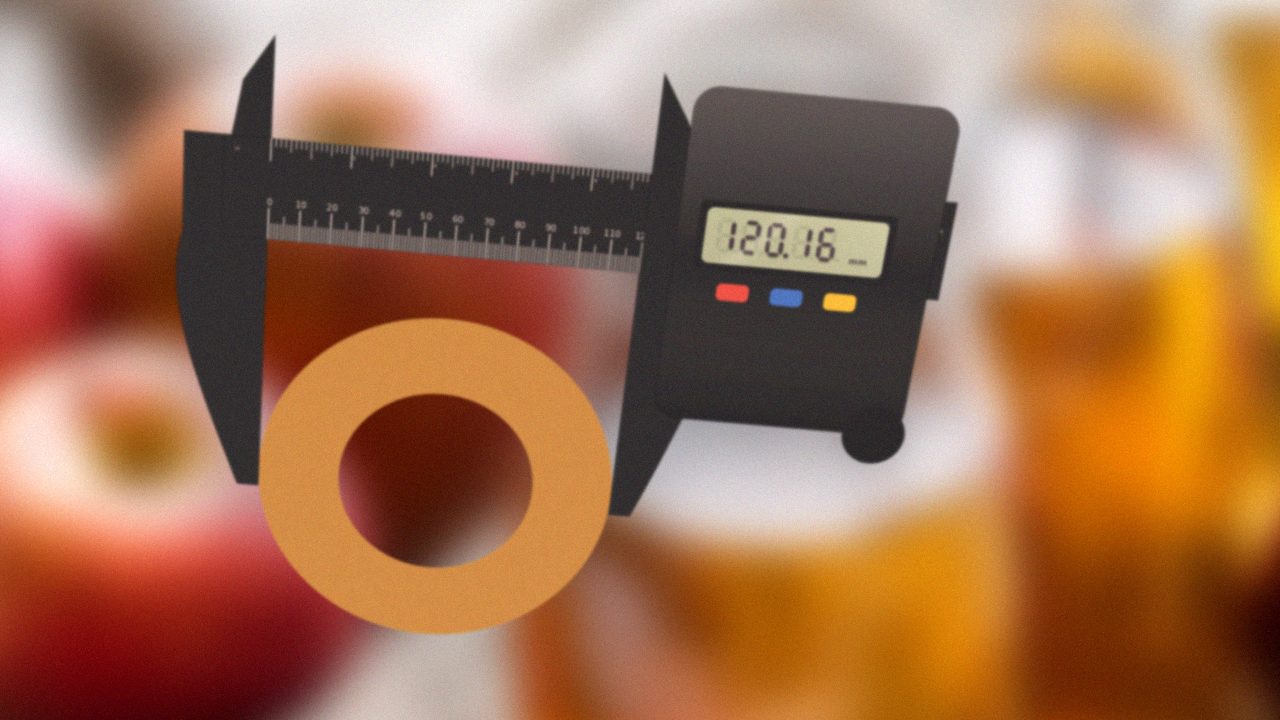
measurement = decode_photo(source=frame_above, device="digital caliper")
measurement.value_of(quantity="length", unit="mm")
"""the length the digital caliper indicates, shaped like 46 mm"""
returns 120.16 mm
